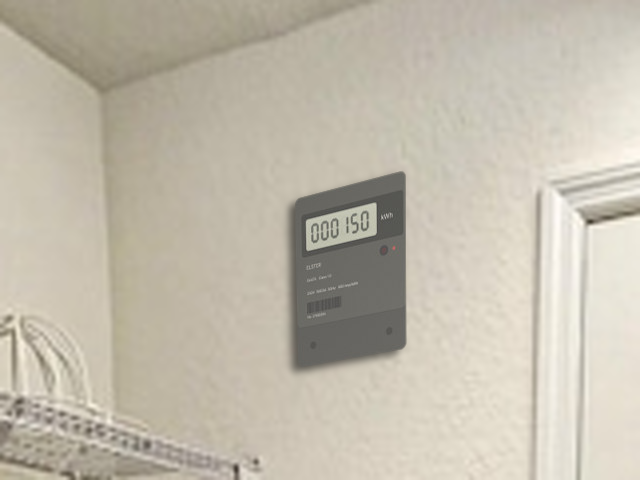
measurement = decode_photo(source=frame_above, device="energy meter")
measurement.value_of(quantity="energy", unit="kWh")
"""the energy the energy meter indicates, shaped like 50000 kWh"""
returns 150 kWh
